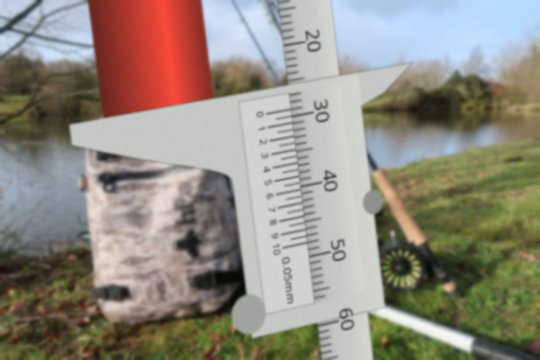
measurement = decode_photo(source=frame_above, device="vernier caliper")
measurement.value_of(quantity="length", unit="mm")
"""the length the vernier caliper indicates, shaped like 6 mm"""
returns 29.0 mm
